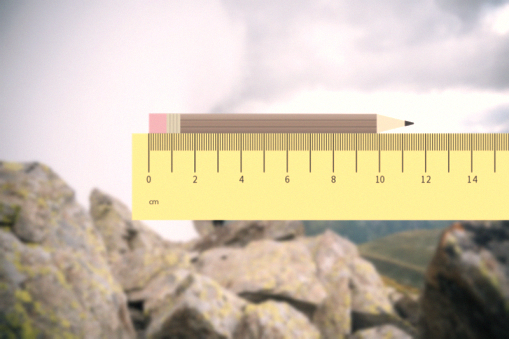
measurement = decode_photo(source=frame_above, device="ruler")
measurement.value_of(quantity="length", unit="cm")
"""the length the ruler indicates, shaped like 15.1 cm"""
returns 11.5 cm
